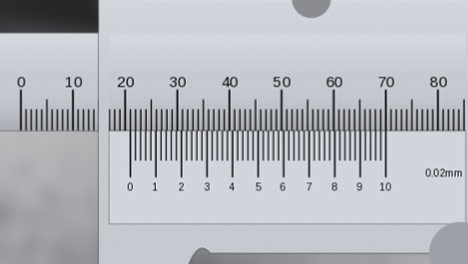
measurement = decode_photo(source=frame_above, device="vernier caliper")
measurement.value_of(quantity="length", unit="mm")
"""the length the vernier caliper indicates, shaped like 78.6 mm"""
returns 21.0 mm
